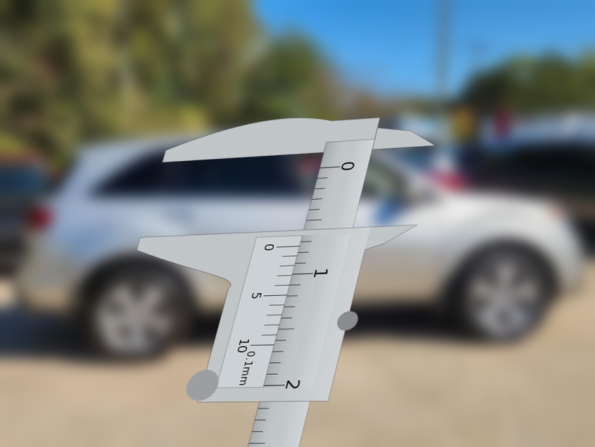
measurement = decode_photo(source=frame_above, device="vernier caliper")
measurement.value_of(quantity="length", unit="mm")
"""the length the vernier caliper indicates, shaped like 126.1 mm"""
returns 7.4 mm
